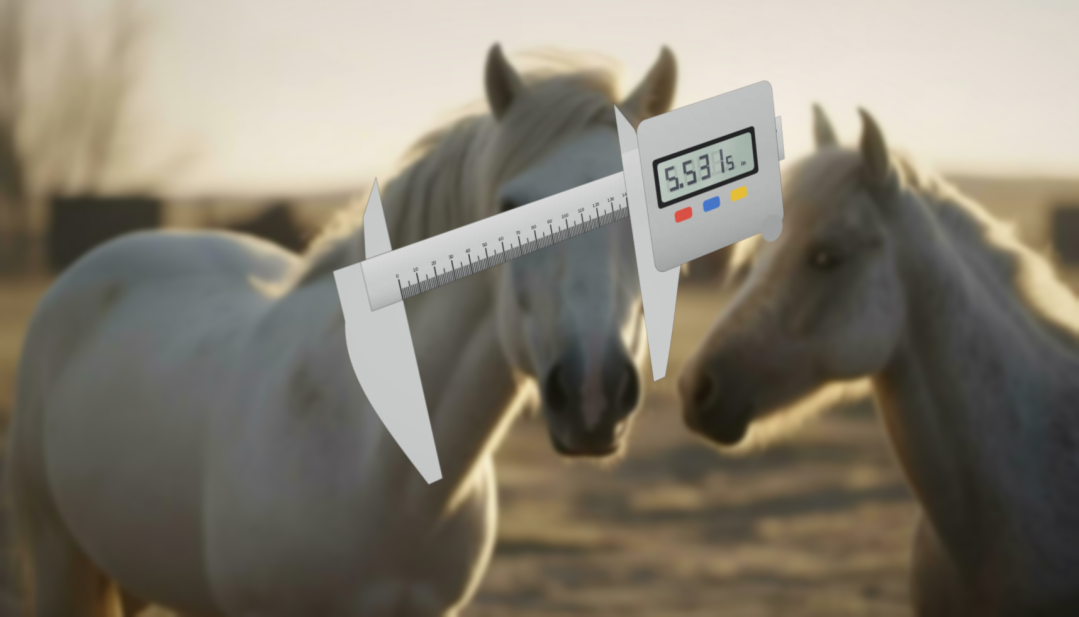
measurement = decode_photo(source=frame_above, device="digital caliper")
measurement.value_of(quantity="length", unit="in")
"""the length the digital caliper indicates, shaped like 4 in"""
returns 5.5315 in
